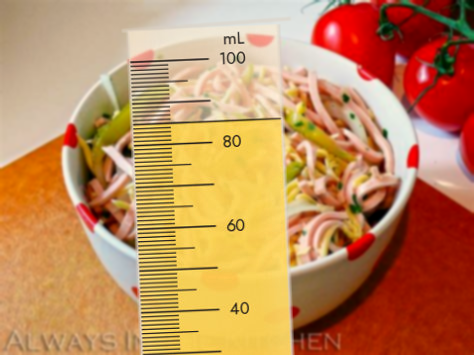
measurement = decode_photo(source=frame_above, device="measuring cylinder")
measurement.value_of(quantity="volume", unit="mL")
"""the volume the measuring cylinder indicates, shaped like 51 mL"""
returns 85 mL
